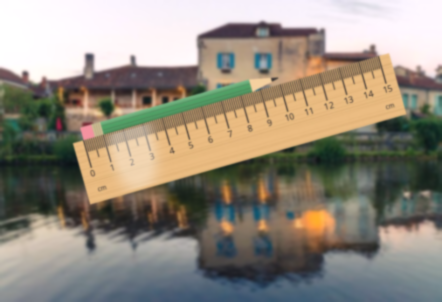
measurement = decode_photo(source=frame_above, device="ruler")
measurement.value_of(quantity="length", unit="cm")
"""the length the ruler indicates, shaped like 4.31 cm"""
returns 10 cm
